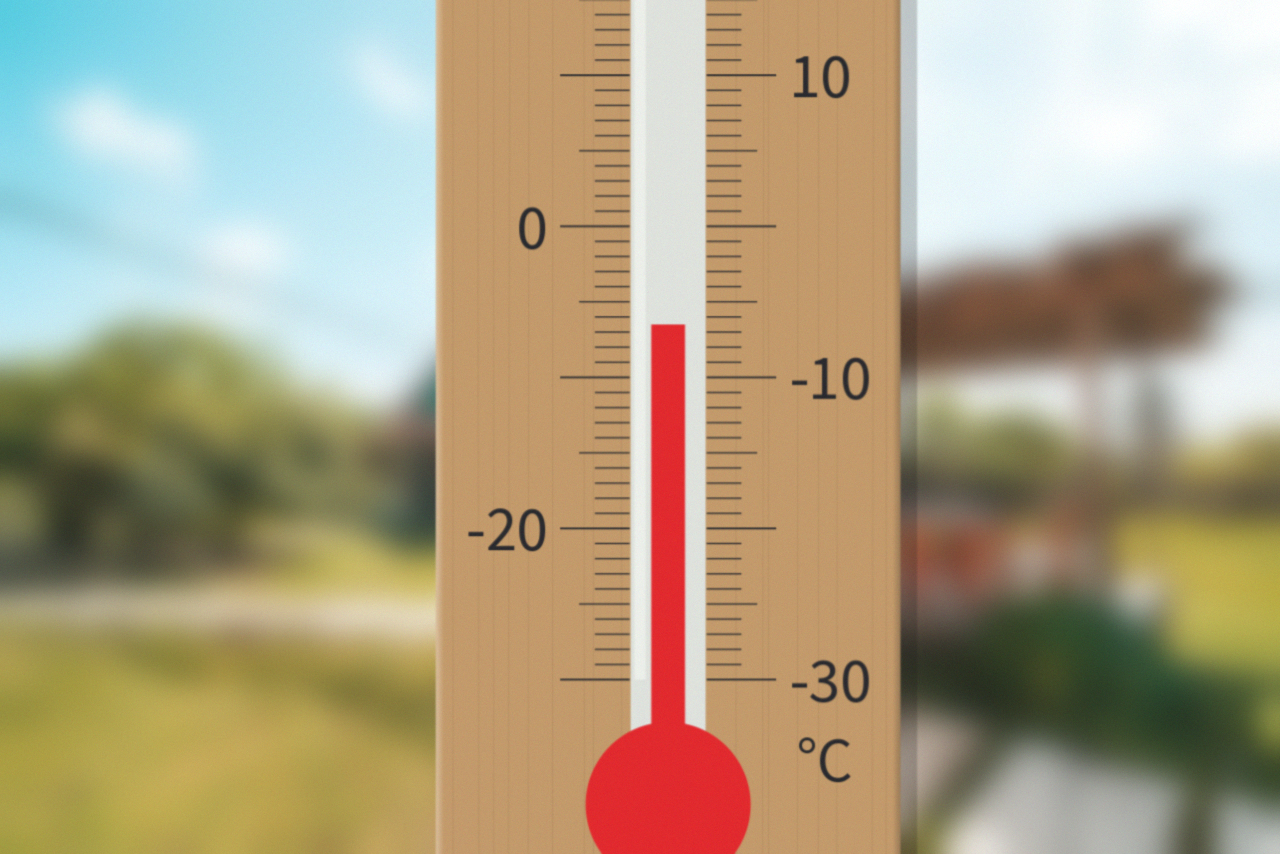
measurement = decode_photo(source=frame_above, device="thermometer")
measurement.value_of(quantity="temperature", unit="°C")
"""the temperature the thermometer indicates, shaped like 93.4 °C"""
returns -6.5 °C
